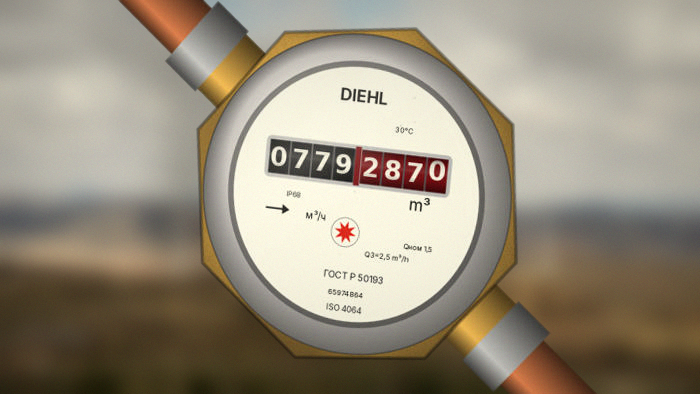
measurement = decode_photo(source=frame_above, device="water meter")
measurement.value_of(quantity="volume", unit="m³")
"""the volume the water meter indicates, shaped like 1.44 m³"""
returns 779.2870 m³
